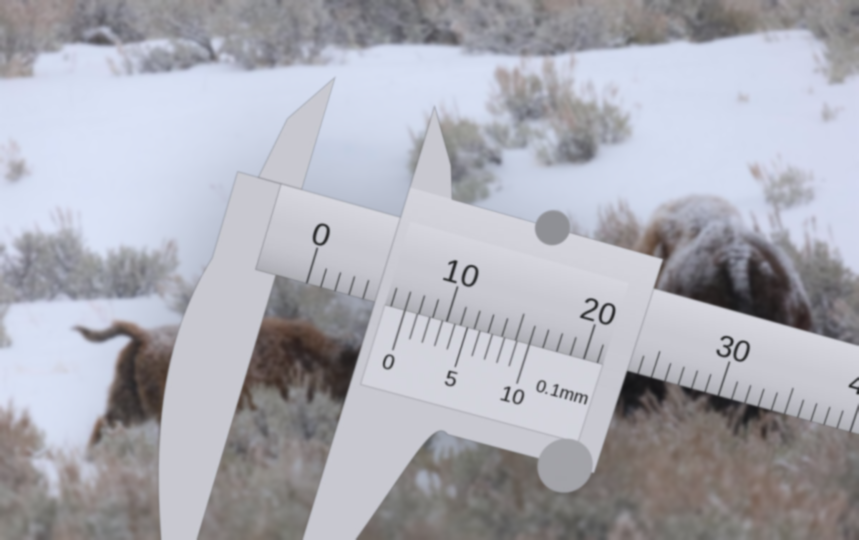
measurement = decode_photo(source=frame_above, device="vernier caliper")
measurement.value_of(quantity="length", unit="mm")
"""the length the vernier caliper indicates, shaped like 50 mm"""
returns 7.0 mm
